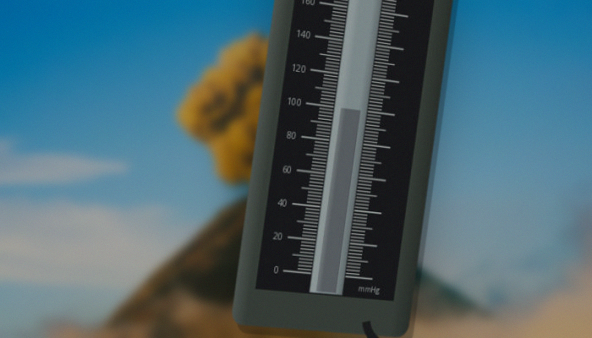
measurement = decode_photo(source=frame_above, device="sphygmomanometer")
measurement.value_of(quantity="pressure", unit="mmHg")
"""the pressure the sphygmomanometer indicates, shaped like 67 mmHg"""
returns 100 mmHg
